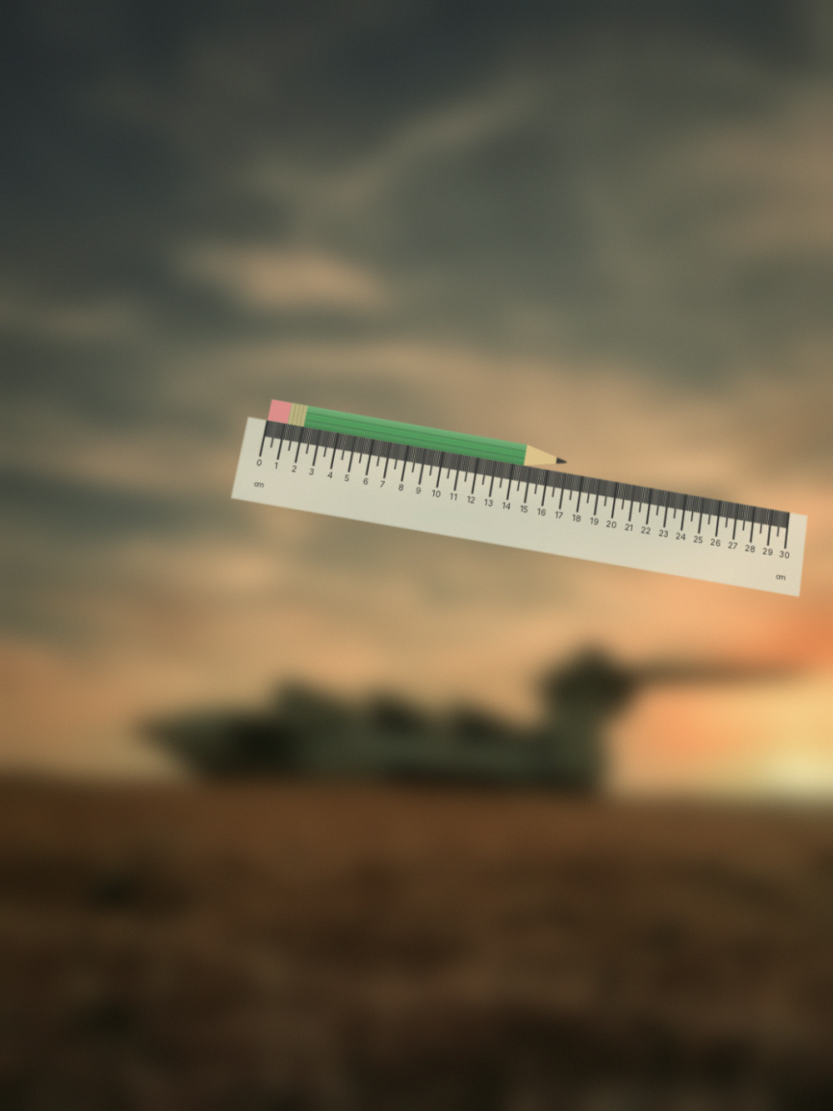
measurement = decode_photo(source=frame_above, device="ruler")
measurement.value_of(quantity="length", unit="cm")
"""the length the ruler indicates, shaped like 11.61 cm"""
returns 17 cm
